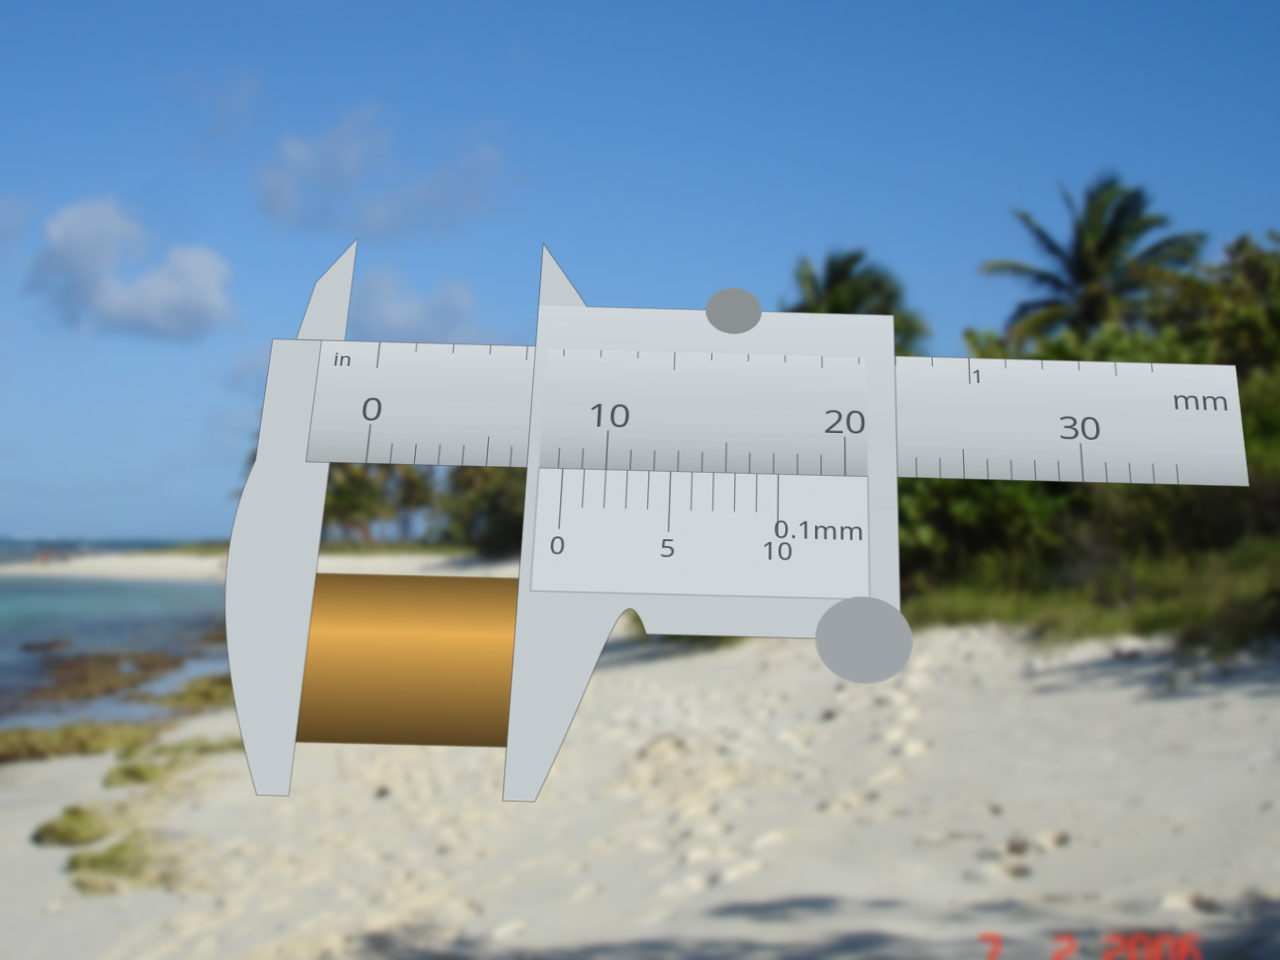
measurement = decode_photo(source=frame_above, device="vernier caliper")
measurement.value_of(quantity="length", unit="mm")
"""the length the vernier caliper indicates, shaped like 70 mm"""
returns 8.2 mm
